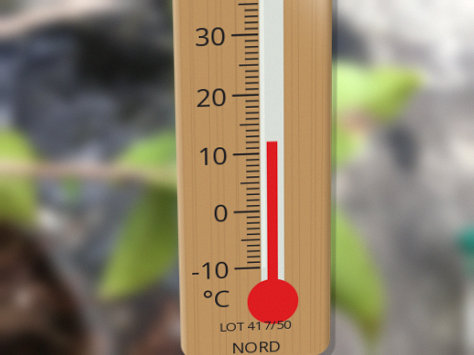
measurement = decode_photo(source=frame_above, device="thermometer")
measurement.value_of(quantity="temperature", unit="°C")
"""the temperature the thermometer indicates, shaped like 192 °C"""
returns 12 °C
